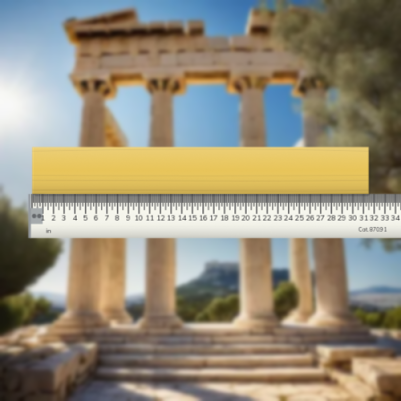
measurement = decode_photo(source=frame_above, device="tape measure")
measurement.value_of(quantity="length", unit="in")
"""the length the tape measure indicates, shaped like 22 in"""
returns 31.5 in
